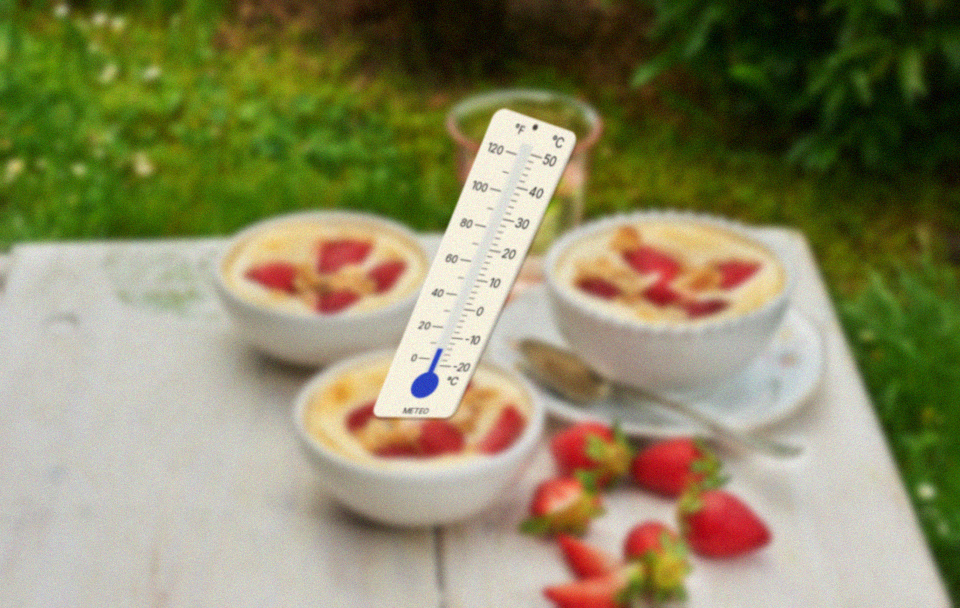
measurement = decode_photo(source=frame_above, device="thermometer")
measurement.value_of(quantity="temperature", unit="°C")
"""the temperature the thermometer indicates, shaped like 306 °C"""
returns -14 °C
